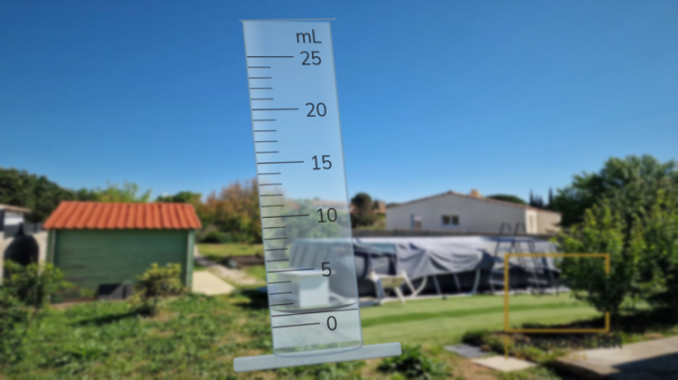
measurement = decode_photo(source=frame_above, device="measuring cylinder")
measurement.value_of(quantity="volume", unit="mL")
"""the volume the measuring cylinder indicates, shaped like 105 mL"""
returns 1 mL
